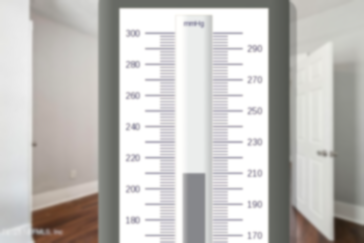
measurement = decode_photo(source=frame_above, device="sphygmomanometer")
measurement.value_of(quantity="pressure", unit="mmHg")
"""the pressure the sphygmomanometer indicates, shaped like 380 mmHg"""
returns 210 mmHg
